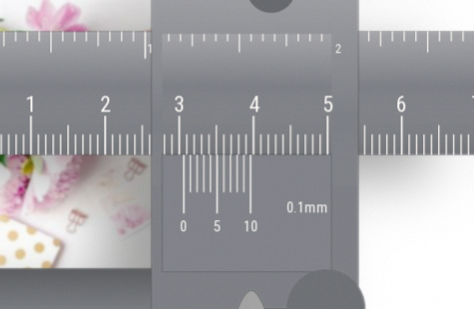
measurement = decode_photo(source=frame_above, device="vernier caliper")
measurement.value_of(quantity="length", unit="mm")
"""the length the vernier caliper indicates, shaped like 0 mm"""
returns 30.6 mm
